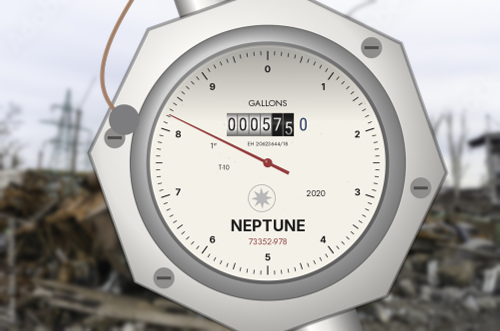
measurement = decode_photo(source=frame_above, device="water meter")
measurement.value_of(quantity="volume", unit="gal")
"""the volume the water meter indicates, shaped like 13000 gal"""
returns 5748.2 gal
